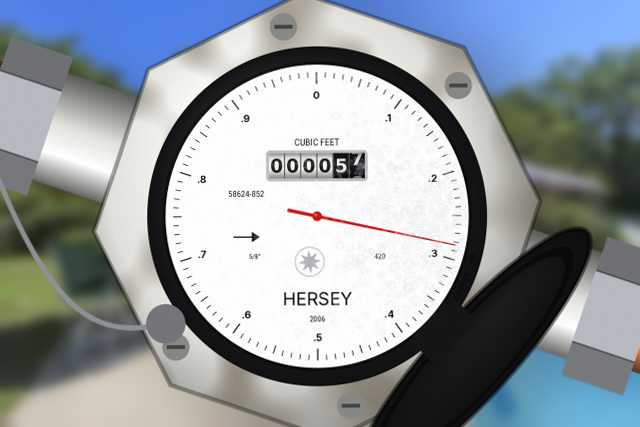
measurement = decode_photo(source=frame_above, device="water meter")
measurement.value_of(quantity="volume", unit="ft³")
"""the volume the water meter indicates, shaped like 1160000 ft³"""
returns 57.28 ft³
